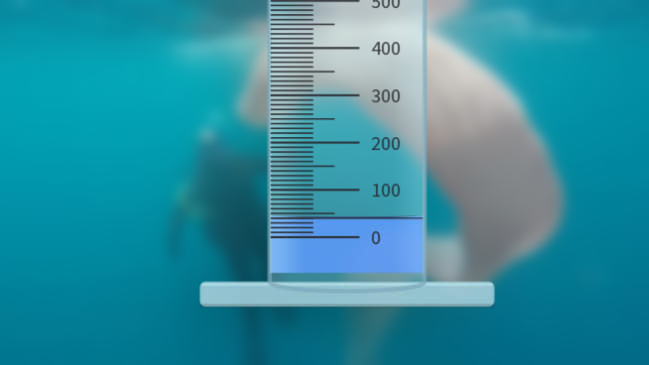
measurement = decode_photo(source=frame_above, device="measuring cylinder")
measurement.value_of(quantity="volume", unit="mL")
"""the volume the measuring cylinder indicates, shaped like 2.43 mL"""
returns 40 mL
